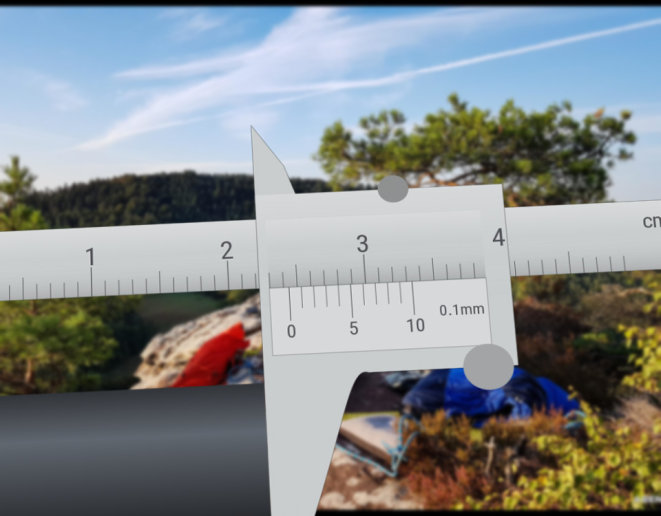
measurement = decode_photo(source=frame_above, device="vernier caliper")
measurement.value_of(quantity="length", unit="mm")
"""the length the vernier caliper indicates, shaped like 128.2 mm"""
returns 24.4 mm
